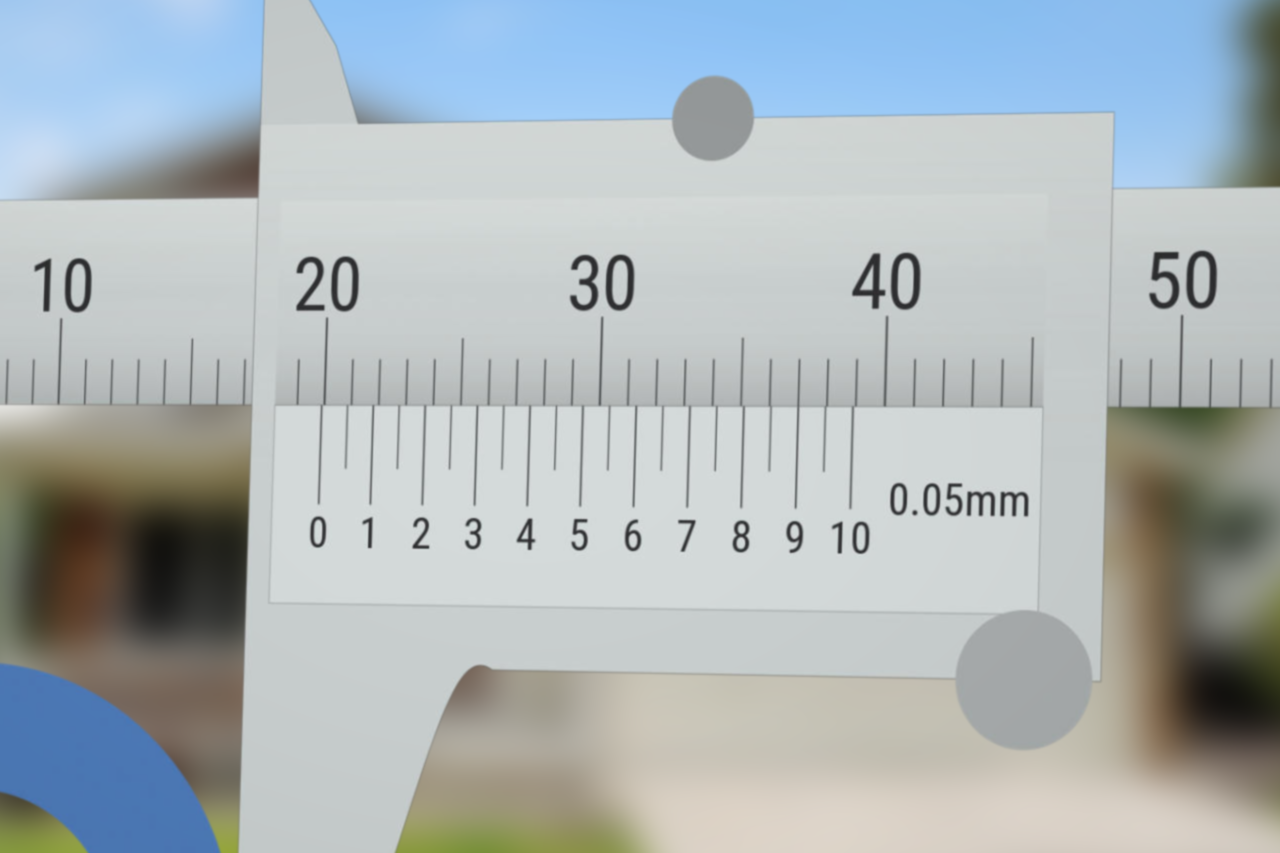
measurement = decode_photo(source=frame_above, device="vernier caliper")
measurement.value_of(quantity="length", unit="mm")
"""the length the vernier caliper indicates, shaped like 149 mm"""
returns 19.9 mm
